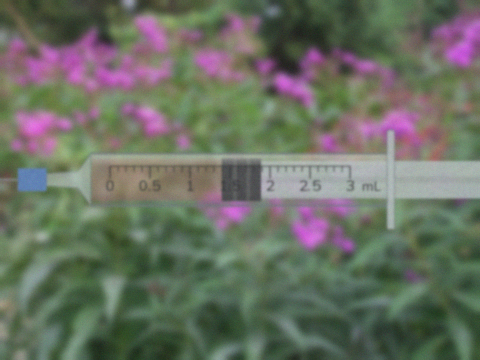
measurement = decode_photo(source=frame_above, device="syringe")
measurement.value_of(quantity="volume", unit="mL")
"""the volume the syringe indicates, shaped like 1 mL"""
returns 1.4 mL
